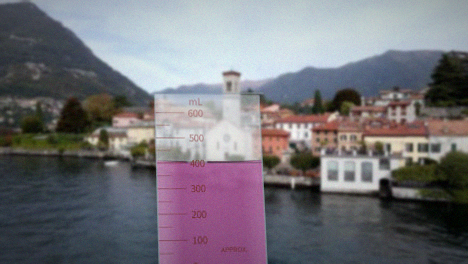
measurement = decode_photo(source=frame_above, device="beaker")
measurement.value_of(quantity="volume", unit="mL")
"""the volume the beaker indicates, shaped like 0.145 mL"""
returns 400 mL
